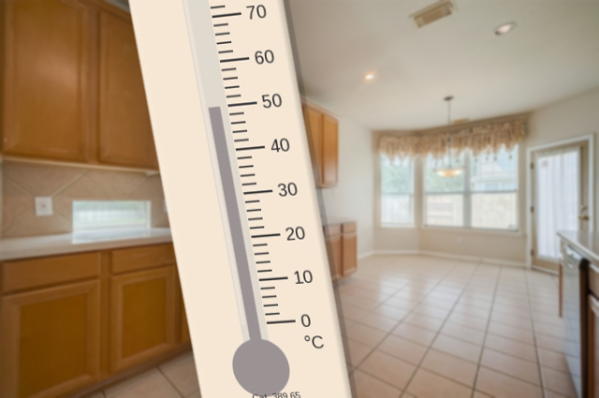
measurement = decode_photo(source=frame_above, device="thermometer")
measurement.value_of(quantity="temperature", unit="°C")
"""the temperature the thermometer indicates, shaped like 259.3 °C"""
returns 50 °C
